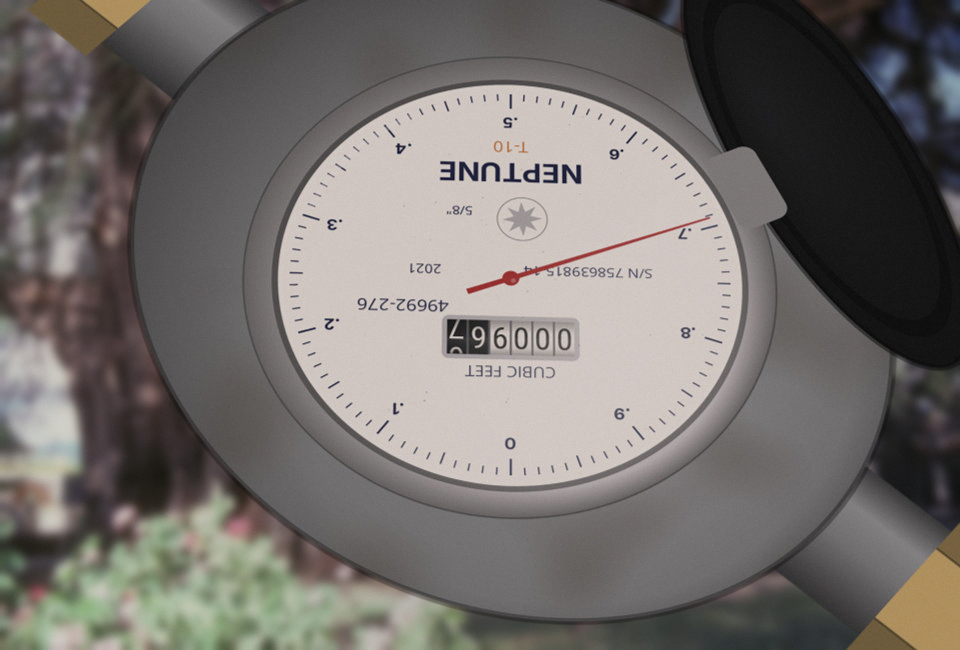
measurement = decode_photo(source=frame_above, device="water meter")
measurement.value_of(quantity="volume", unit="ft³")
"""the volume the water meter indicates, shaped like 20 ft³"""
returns 966.69 ft³
